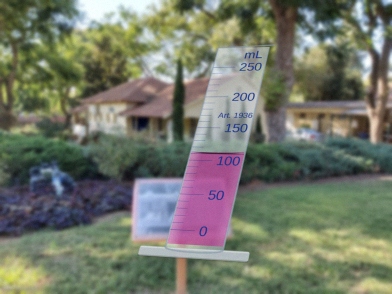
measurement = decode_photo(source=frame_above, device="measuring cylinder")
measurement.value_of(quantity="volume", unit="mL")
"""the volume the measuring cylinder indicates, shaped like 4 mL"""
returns 110 mL
